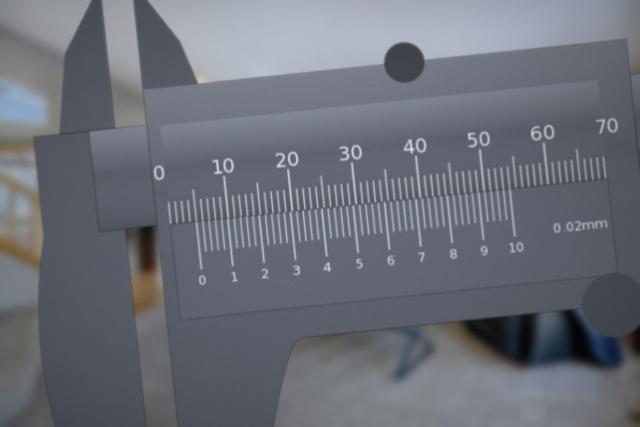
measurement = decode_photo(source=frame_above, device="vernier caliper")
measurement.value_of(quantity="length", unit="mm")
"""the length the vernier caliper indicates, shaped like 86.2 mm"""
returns 5.0 mm
